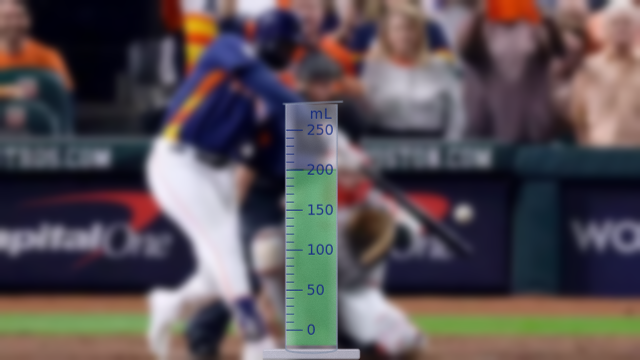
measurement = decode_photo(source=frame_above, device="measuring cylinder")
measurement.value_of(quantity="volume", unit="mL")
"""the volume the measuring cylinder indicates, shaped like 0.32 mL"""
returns 200 mL
